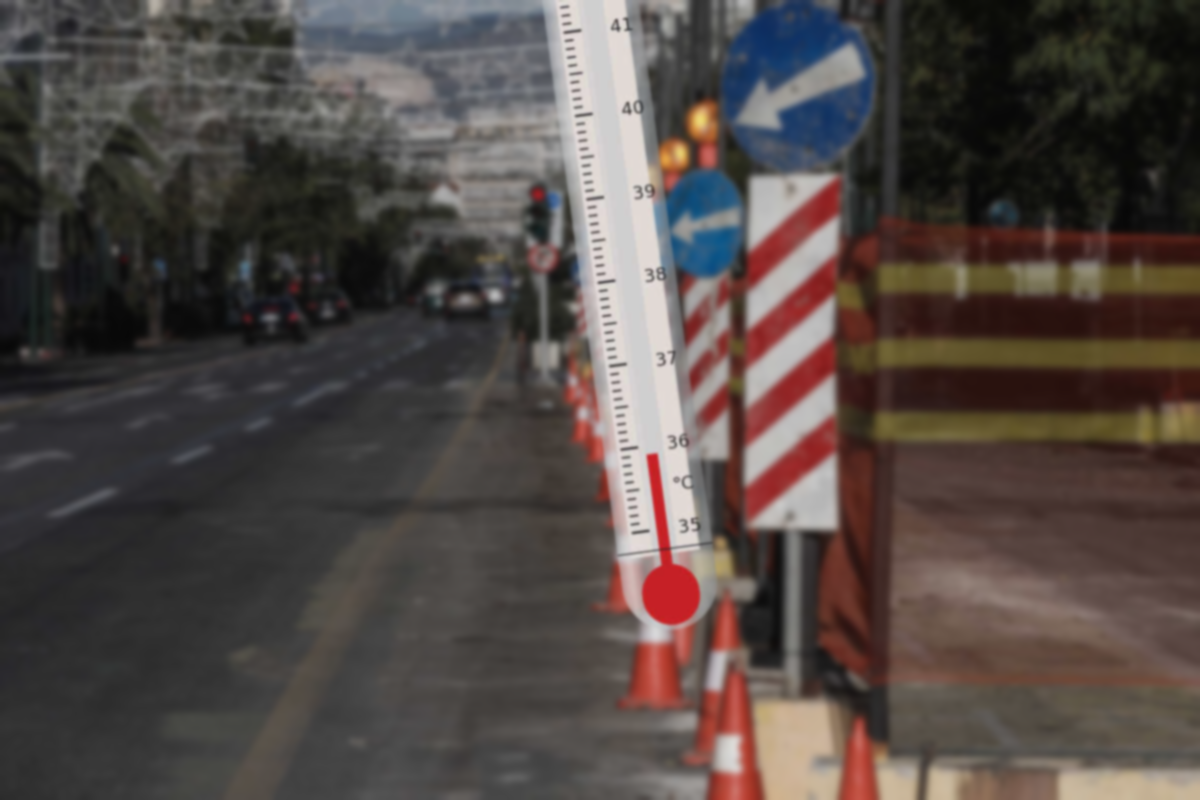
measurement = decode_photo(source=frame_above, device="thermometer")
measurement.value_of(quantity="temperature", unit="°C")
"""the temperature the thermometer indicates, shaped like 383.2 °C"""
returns 35.9 °C
